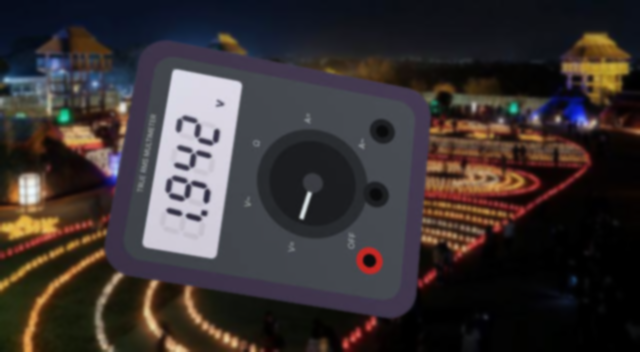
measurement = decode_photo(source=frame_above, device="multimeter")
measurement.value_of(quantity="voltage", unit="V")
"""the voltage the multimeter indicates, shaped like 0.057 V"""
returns 1.942 V
